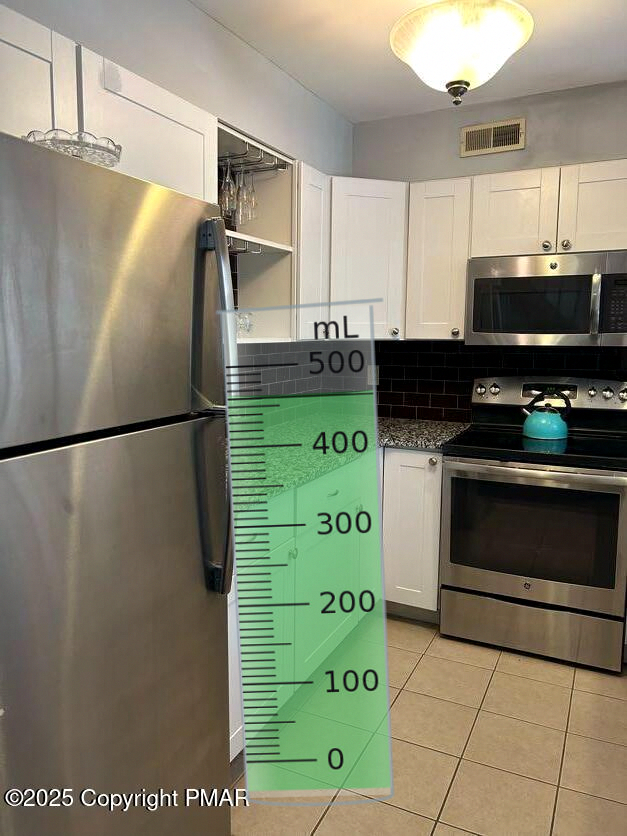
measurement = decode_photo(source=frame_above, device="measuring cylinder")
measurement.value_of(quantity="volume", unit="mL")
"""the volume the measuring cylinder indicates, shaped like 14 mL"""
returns 460 mL
